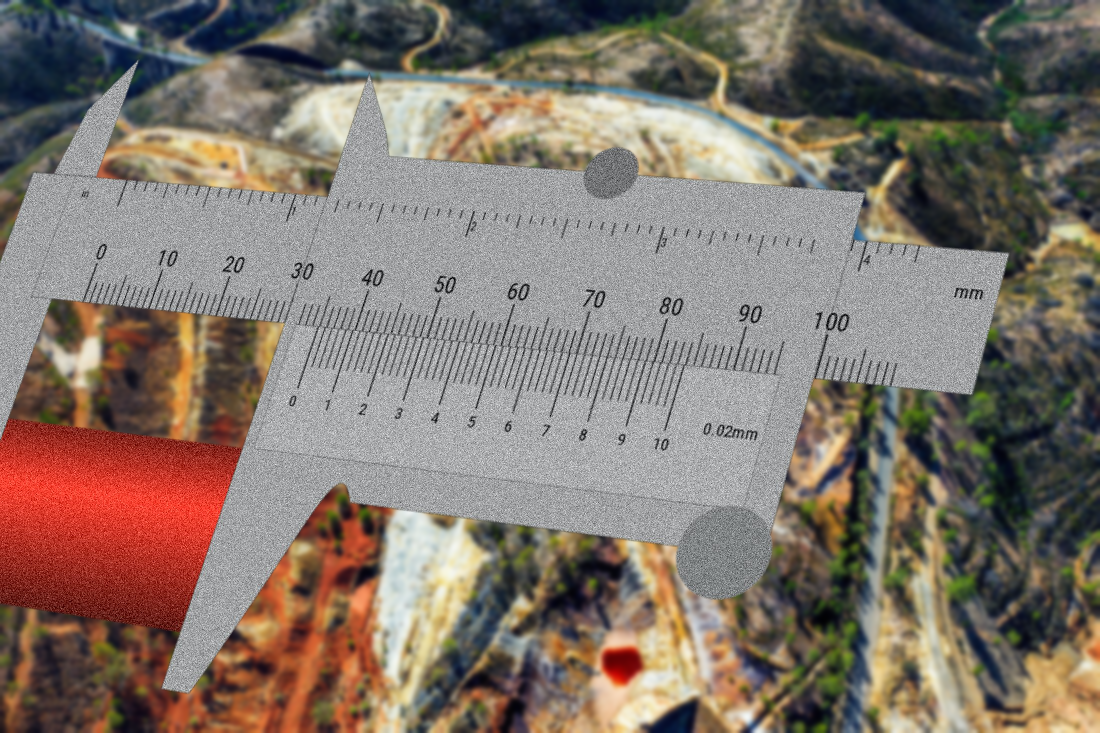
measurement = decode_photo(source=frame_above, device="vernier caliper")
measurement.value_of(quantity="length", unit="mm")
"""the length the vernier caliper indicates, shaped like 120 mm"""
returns 34.8 mm
